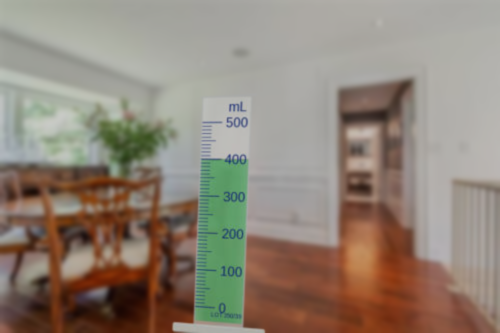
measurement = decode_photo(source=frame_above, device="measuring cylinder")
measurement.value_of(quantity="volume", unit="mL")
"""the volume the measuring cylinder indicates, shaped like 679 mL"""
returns 400 mL
